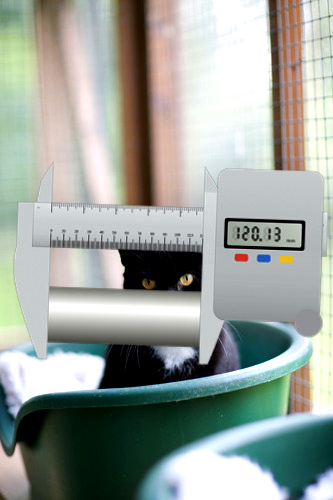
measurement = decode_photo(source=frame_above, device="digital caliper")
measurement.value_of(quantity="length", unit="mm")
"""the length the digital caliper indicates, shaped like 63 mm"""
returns 120.13 mm
